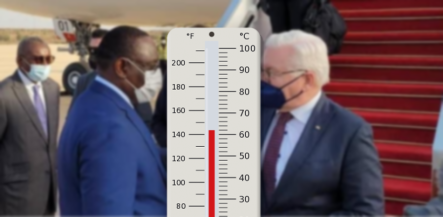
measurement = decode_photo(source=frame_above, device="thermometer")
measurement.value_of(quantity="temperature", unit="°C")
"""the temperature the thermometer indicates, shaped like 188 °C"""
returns 62 °C
